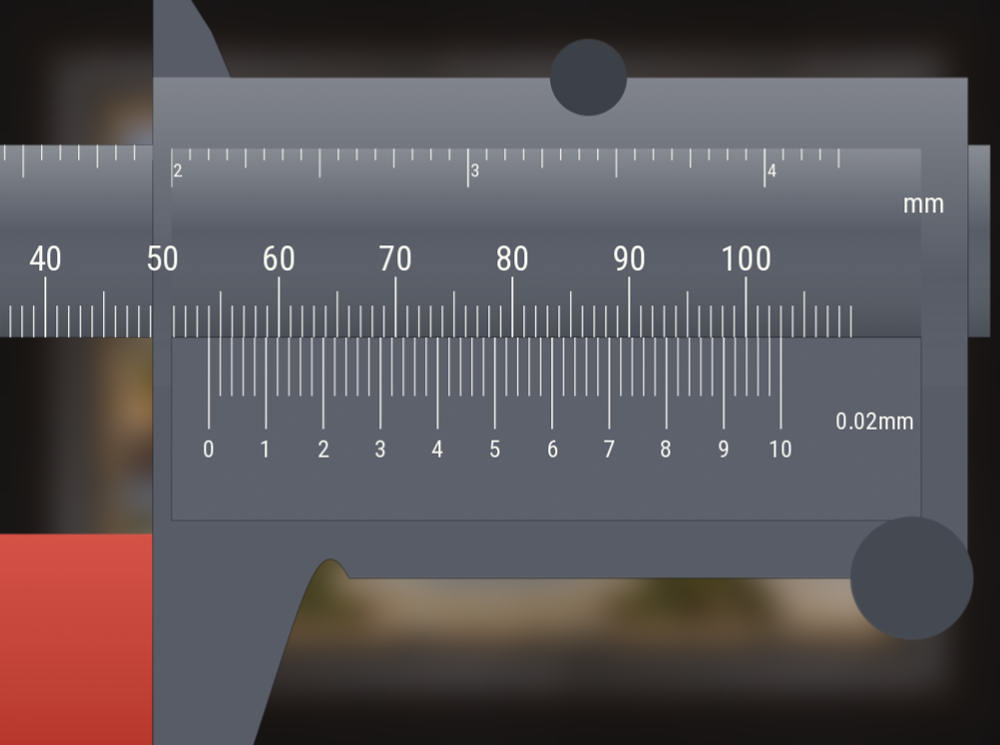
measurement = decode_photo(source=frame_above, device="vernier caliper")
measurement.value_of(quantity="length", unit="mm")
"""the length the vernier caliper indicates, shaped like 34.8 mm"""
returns 54.0 mm
